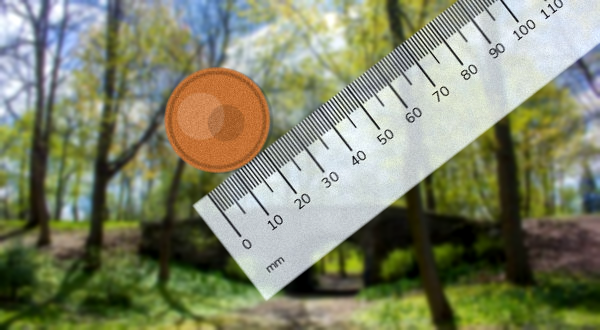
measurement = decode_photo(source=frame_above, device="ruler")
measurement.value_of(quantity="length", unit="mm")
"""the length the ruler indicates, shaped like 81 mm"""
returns 30 mm
